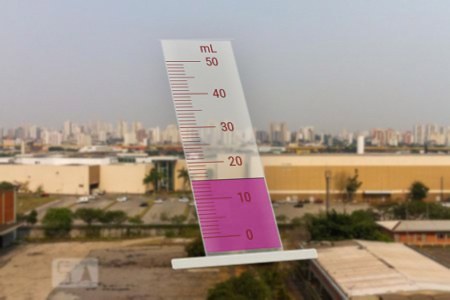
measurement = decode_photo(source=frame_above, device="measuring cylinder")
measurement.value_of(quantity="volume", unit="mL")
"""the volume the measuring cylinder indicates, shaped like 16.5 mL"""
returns 15 mL
